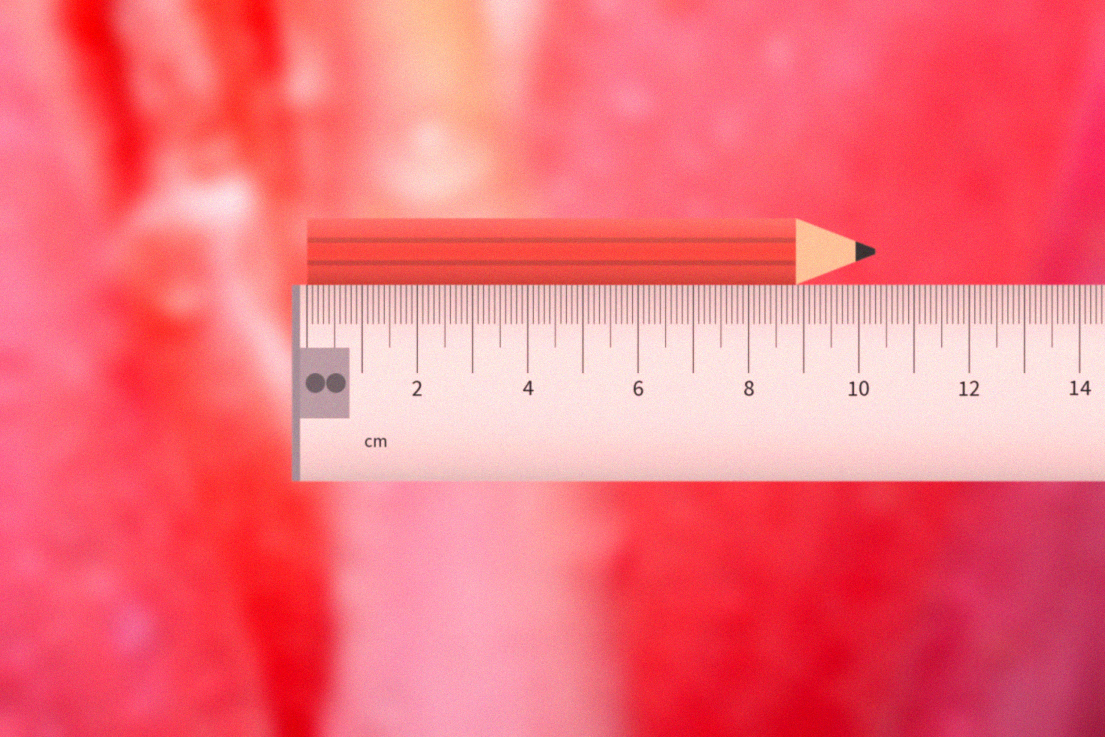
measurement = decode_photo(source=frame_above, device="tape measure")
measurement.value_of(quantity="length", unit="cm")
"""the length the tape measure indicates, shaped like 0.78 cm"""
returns 10.3 cm
